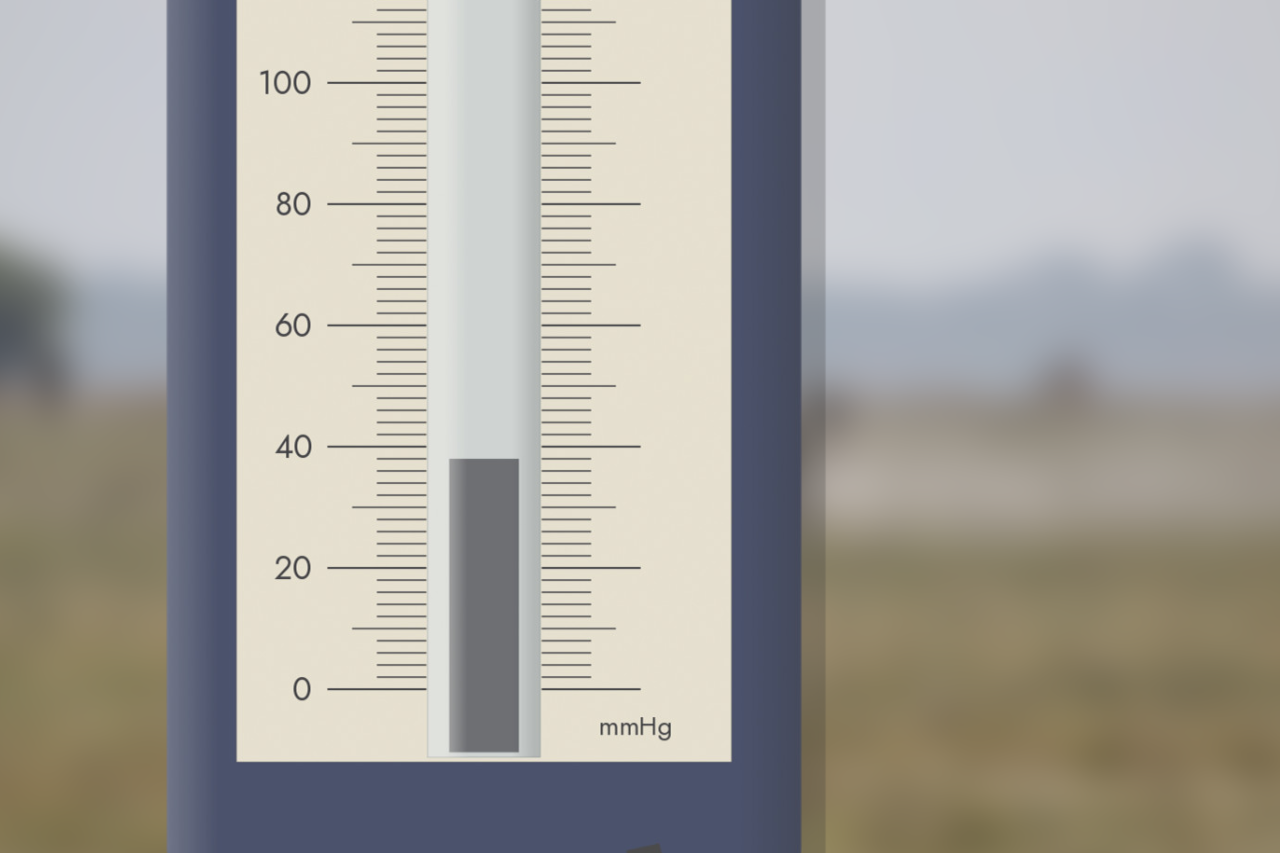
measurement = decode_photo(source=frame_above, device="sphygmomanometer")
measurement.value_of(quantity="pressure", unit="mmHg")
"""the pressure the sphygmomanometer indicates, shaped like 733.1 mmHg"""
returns 38 mmHg
